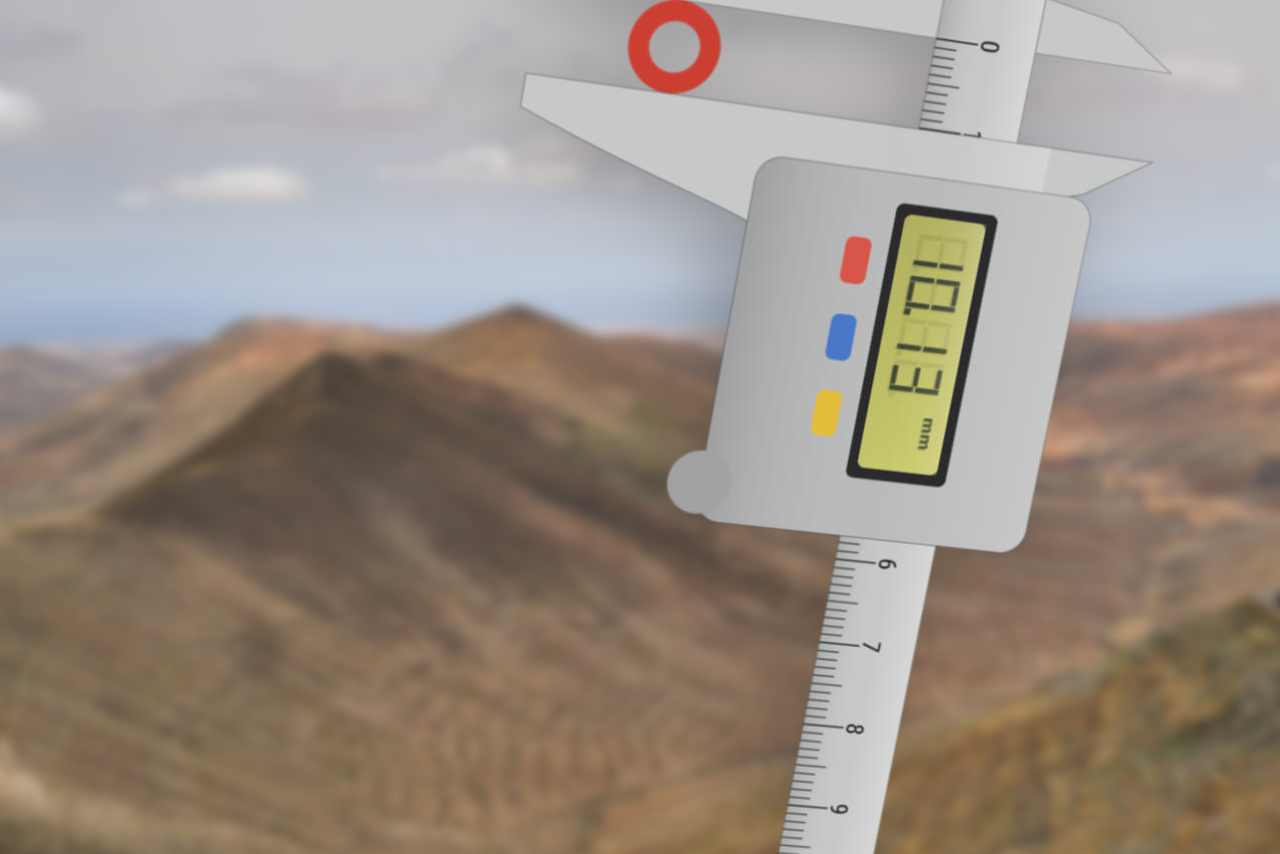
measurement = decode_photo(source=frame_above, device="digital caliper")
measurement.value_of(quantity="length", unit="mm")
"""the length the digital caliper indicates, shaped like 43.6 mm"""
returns 10.13 mm
